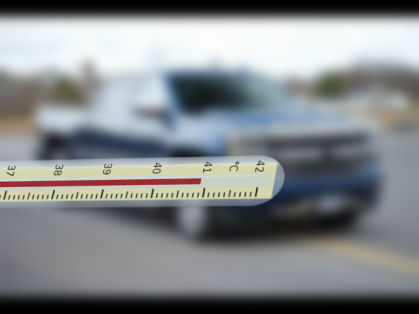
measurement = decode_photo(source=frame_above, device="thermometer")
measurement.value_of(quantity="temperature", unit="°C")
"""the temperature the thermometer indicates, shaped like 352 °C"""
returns 40.9 °C
